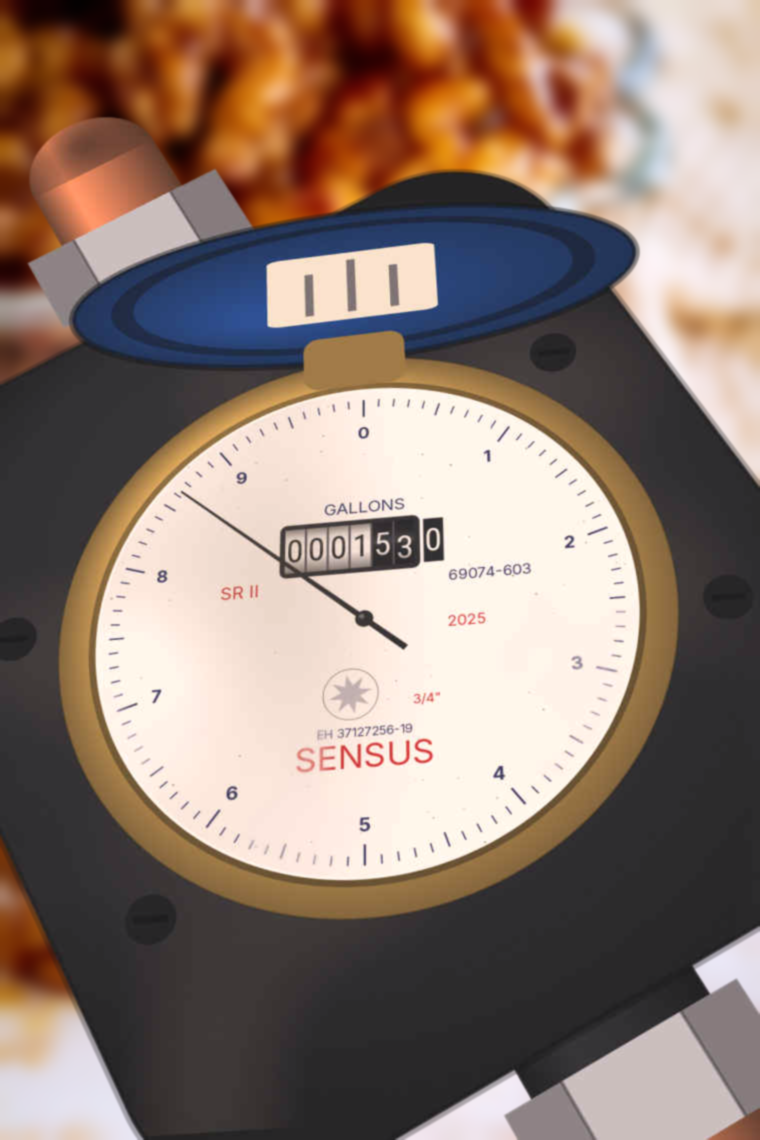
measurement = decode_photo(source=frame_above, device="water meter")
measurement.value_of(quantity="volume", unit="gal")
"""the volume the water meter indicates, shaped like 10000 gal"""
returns 1528.6 gal
